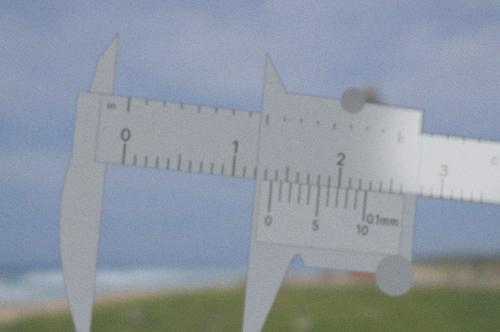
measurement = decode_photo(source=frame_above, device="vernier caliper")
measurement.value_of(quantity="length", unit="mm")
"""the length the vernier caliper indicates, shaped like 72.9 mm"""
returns 13.6 mm
